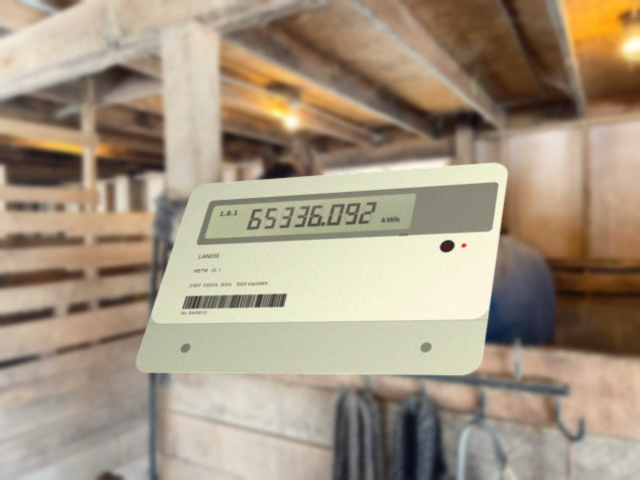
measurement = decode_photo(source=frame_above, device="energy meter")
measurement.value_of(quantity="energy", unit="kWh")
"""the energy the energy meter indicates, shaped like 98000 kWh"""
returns 65336.092 kWh
